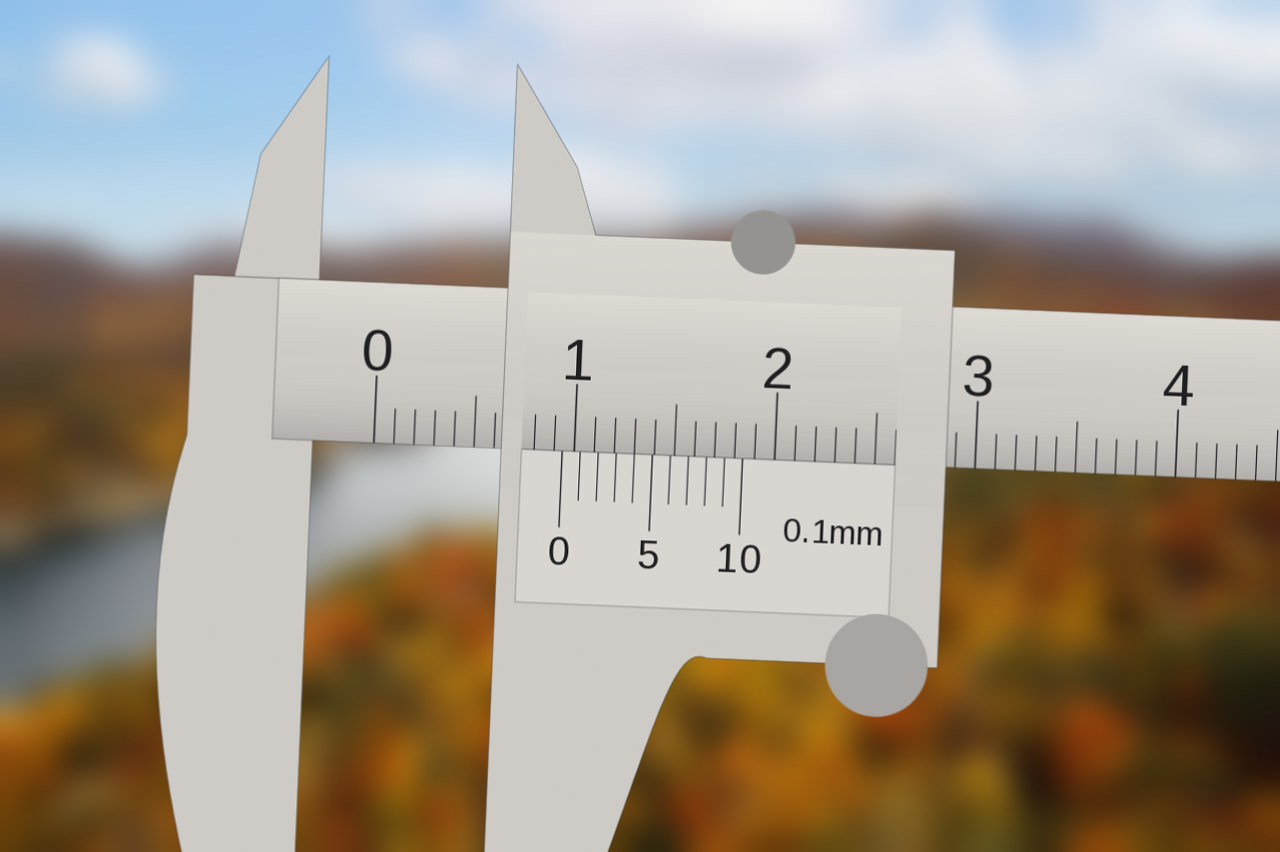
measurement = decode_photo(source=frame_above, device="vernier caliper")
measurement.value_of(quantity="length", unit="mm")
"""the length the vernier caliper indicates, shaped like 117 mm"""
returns 9.4 mm
